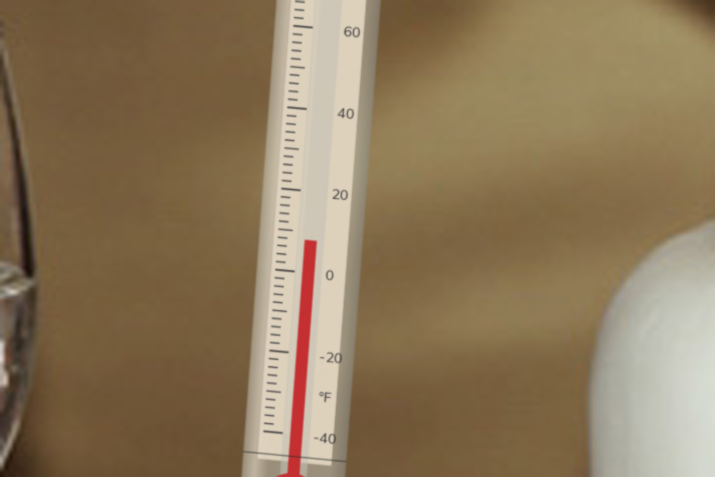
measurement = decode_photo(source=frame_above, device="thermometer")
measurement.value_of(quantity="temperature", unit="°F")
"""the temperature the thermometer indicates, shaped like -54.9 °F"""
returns 8 °F
